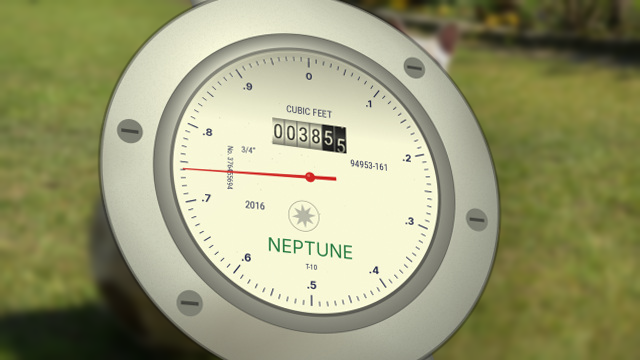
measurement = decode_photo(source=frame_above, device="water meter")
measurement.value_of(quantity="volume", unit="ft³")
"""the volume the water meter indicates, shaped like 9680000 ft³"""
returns 3854.74 ft³
